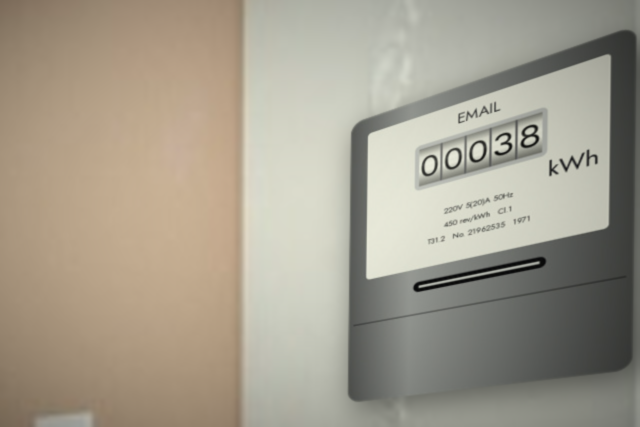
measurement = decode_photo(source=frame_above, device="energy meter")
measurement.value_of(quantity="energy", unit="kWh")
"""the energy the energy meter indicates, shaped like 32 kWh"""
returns 38 kWh
